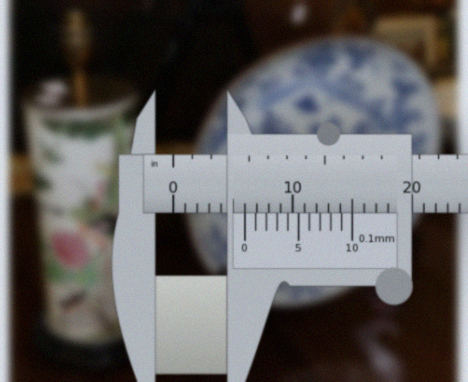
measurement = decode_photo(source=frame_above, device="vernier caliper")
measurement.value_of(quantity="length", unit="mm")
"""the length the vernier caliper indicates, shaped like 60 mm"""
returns 6.0 mm
